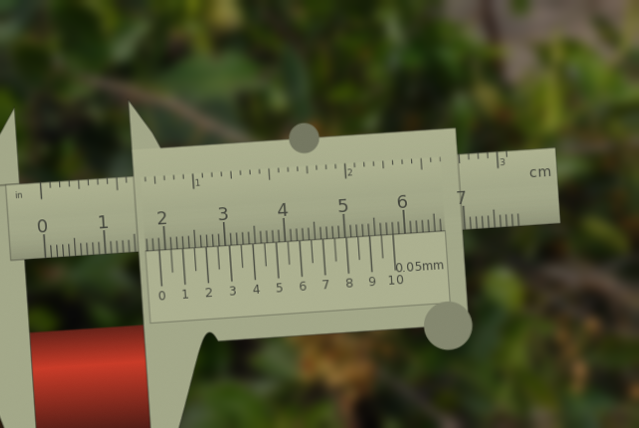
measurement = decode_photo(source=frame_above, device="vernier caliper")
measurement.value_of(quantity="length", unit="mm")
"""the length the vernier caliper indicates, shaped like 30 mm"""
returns 19.0 mm
